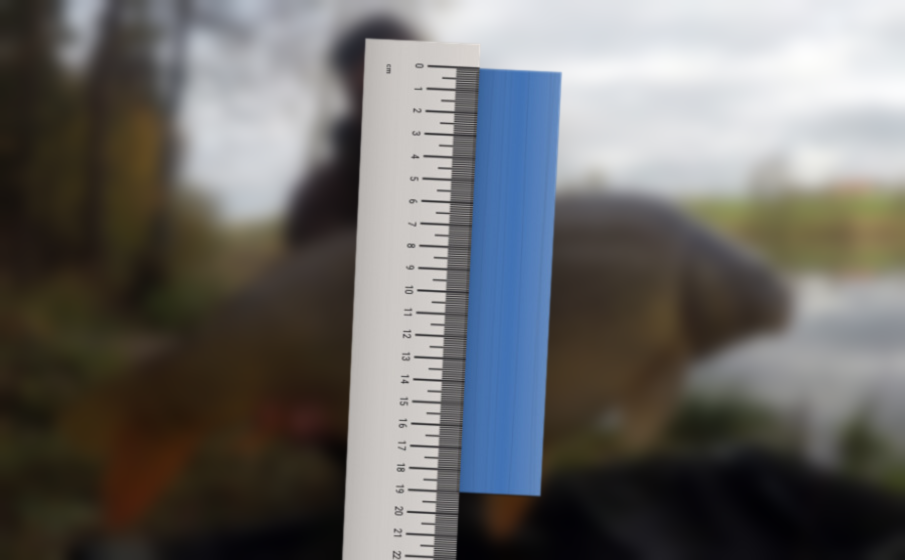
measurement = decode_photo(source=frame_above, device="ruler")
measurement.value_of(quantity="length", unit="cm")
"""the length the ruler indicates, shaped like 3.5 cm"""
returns 19 cm
